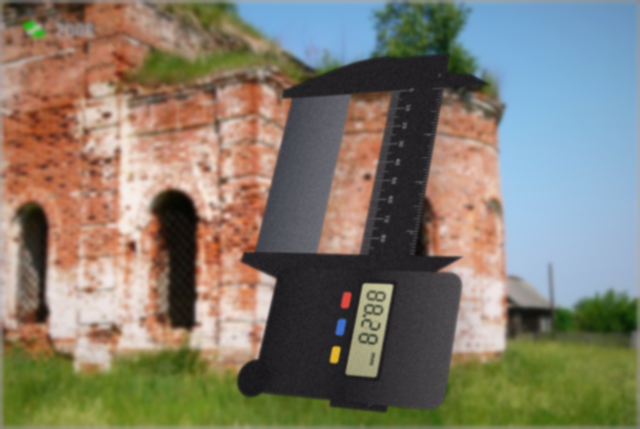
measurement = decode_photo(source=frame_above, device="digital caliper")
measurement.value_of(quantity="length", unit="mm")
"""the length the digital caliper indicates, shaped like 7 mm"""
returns 88.28 mm
